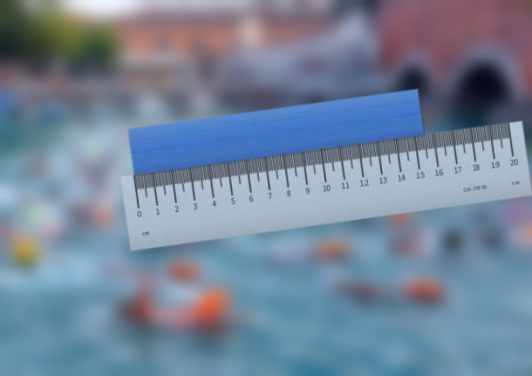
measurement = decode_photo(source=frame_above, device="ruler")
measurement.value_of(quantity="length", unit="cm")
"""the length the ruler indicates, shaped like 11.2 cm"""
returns 15.5 cm
